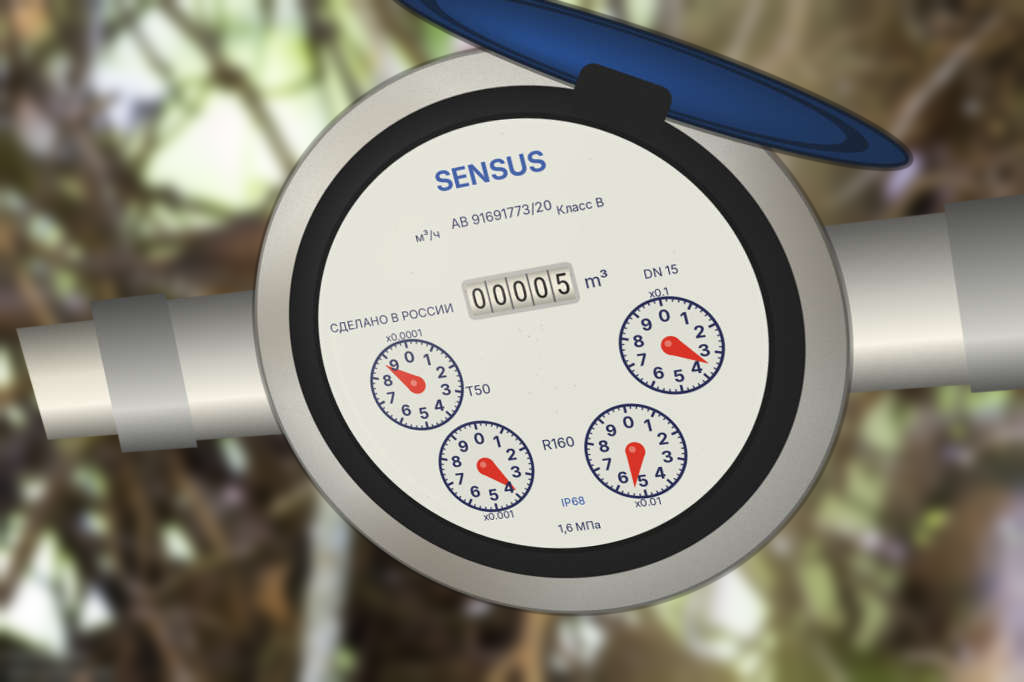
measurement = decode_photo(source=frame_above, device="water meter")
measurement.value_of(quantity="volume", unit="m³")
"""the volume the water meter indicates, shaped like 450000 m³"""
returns 5.3538 m³
